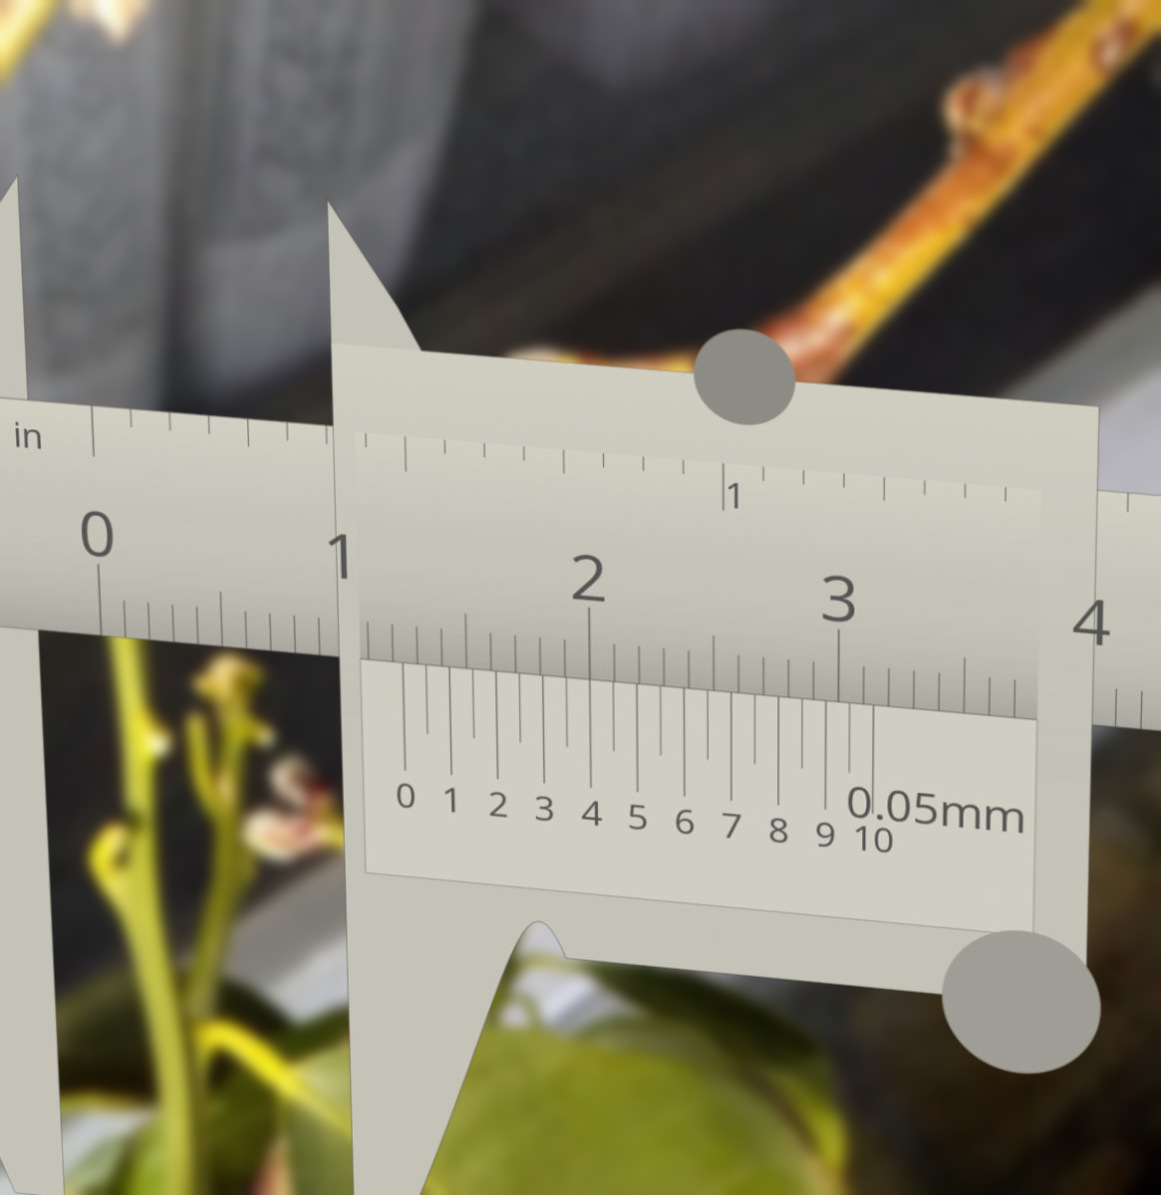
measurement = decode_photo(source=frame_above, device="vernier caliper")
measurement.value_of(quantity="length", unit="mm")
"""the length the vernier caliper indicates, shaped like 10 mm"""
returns 12.40 mm
